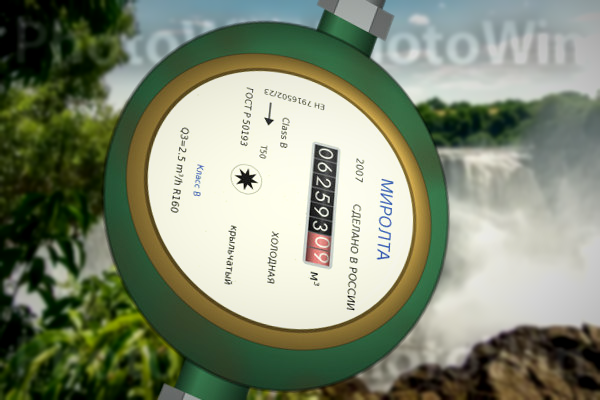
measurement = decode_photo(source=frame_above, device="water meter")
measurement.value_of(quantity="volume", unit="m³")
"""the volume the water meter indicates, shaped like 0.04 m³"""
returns 62593.09 m³
